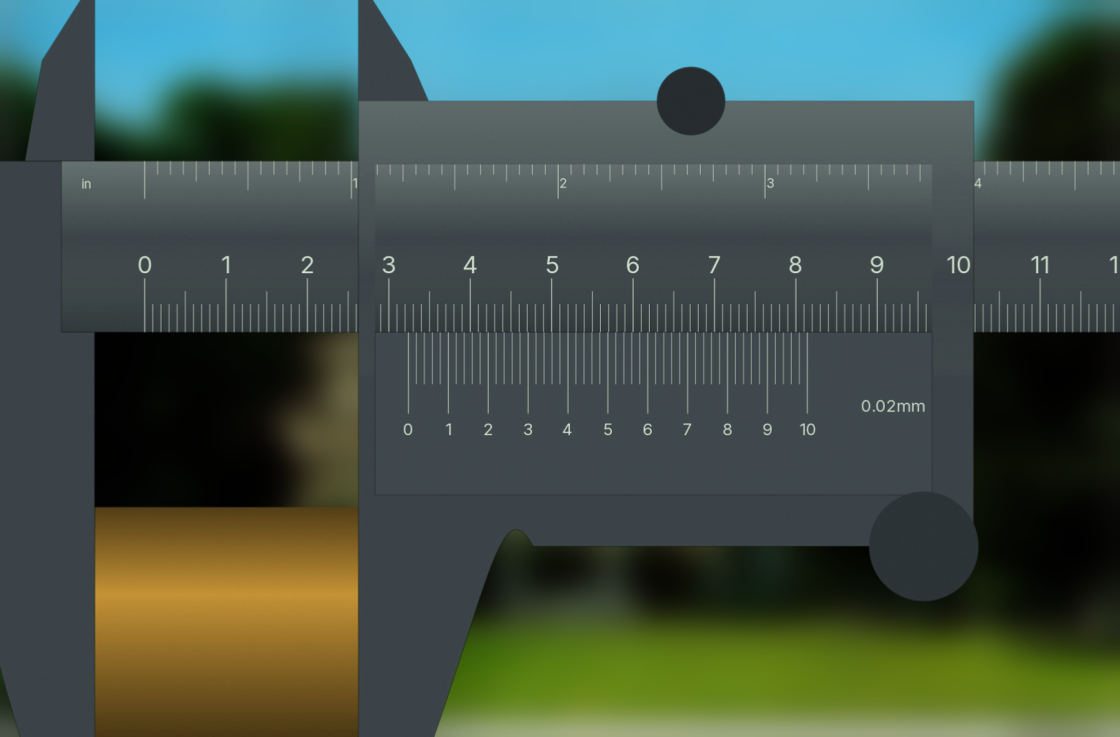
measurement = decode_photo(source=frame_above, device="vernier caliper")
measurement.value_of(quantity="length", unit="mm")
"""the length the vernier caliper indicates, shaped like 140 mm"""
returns 32.4 mm
